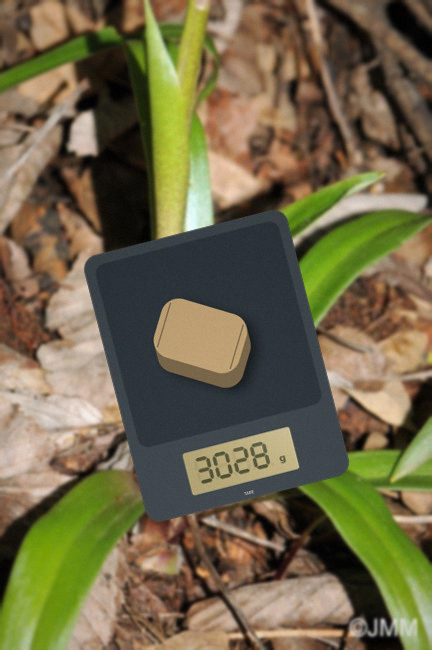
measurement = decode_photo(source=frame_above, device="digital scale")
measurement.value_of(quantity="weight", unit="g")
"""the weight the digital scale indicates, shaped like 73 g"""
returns 3028 g
